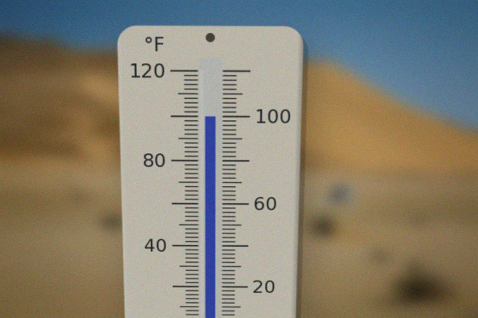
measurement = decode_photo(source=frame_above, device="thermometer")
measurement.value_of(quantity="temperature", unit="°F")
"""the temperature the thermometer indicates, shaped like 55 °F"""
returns 100 °F
